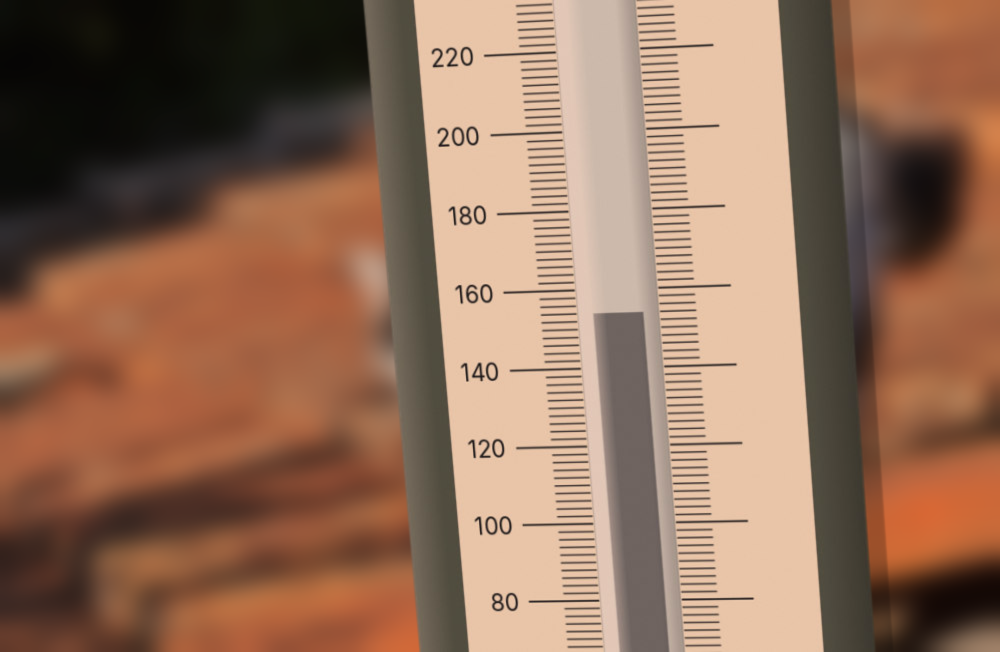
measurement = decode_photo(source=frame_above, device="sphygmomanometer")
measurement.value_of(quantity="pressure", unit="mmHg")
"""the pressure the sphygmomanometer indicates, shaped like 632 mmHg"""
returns 154 mmHg
